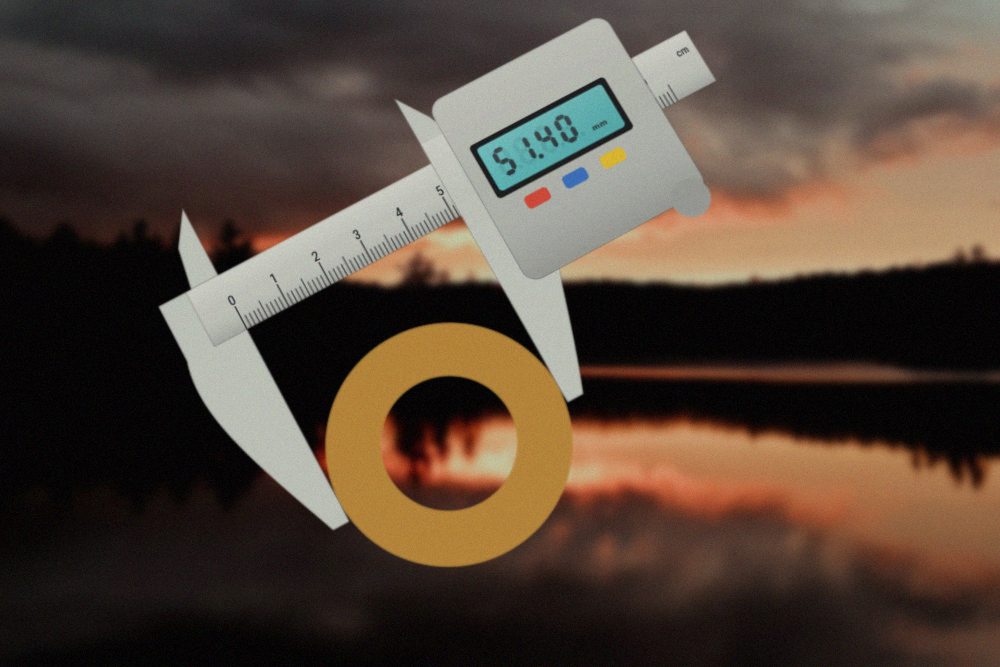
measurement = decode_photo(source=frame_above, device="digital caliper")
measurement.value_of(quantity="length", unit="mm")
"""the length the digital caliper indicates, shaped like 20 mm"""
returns 51.40 mm
